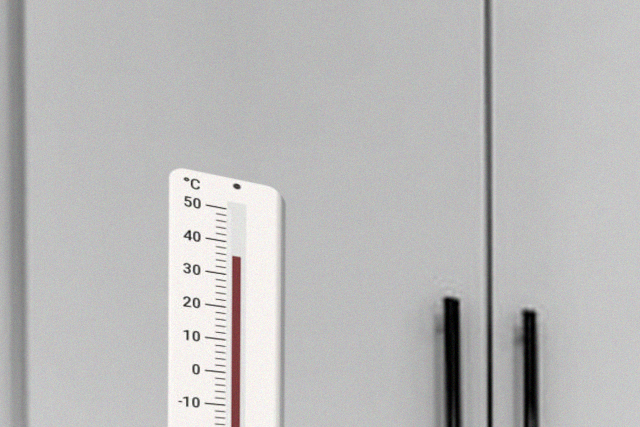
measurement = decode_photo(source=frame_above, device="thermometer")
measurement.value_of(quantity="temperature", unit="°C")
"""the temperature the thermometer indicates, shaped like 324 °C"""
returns 36 °C
